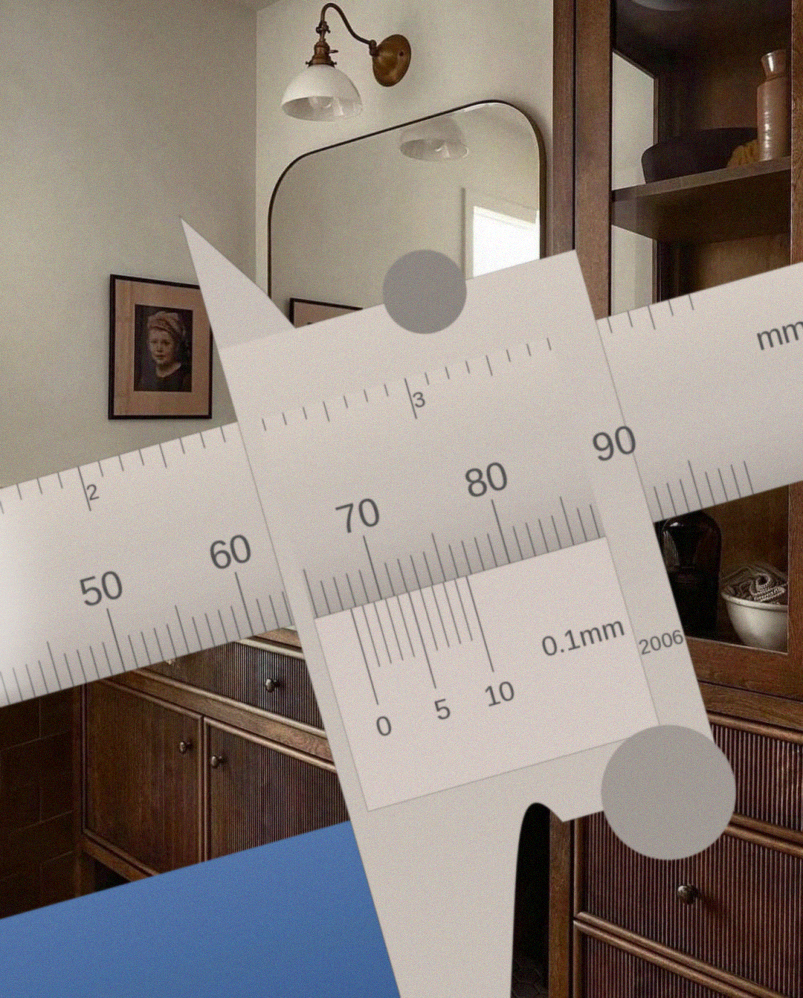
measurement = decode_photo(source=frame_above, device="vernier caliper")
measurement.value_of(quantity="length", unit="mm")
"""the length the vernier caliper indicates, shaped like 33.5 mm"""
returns 67.6 mm
